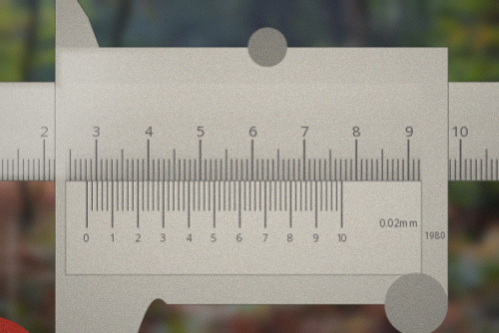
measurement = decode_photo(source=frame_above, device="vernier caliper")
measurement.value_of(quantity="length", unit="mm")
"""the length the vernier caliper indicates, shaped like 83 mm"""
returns 28.2 mm
